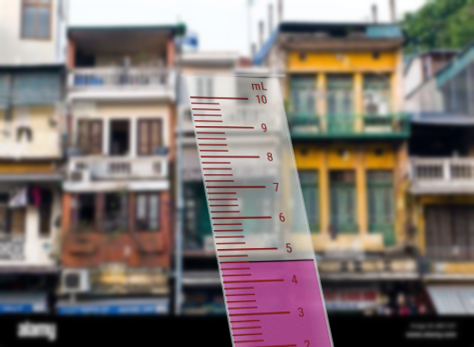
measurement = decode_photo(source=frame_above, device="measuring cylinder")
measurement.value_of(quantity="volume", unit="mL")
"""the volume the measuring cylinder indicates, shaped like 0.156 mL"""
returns 4.6 mL
